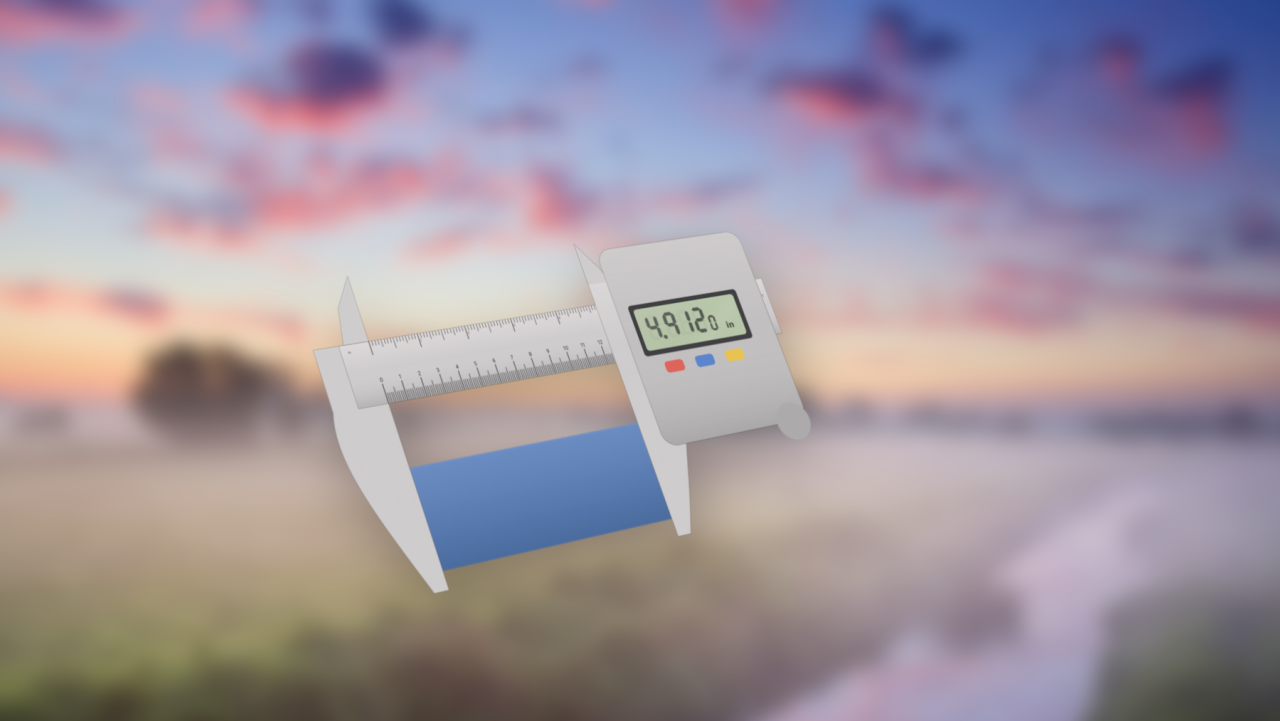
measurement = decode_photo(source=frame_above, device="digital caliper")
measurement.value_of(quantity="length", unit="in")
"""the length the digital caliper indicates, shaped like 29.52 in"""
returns 4.9120 in
